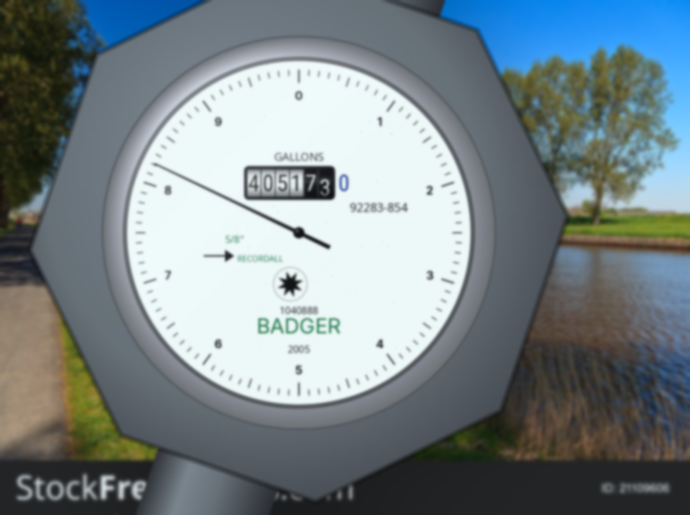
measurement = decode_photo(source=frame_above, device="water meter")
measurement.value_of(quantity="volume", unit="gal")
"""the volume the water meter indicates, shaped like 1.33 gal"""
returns 4051728.2 gal
